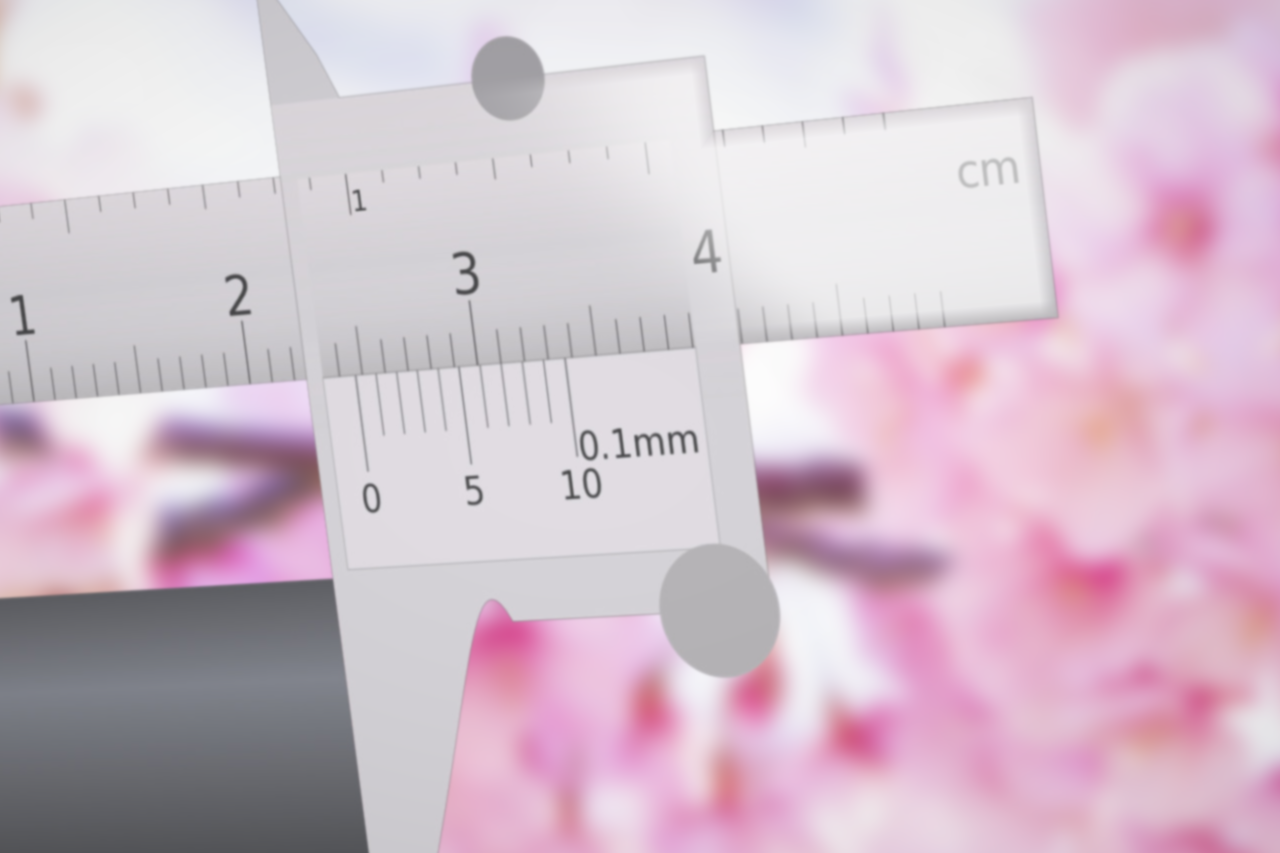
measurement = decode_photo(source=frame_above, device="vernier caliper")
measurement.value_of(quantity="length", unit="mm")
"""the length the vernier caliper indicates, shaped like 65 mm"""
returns 24.7 mm
